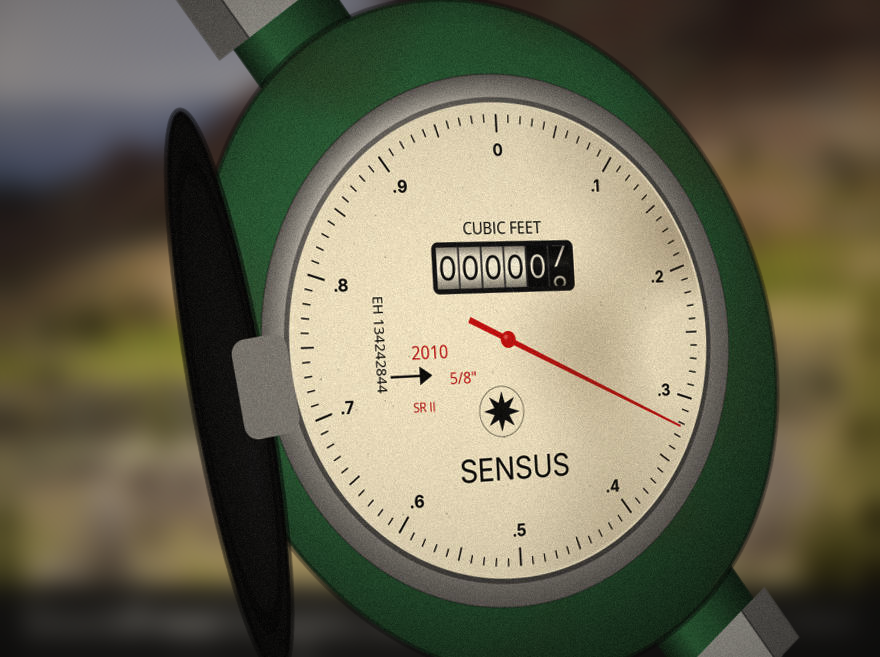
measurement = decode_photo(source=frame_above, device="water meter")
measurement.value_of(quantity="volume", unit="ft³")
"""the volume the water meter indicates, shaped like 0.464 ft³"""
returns 7.32 ft³
